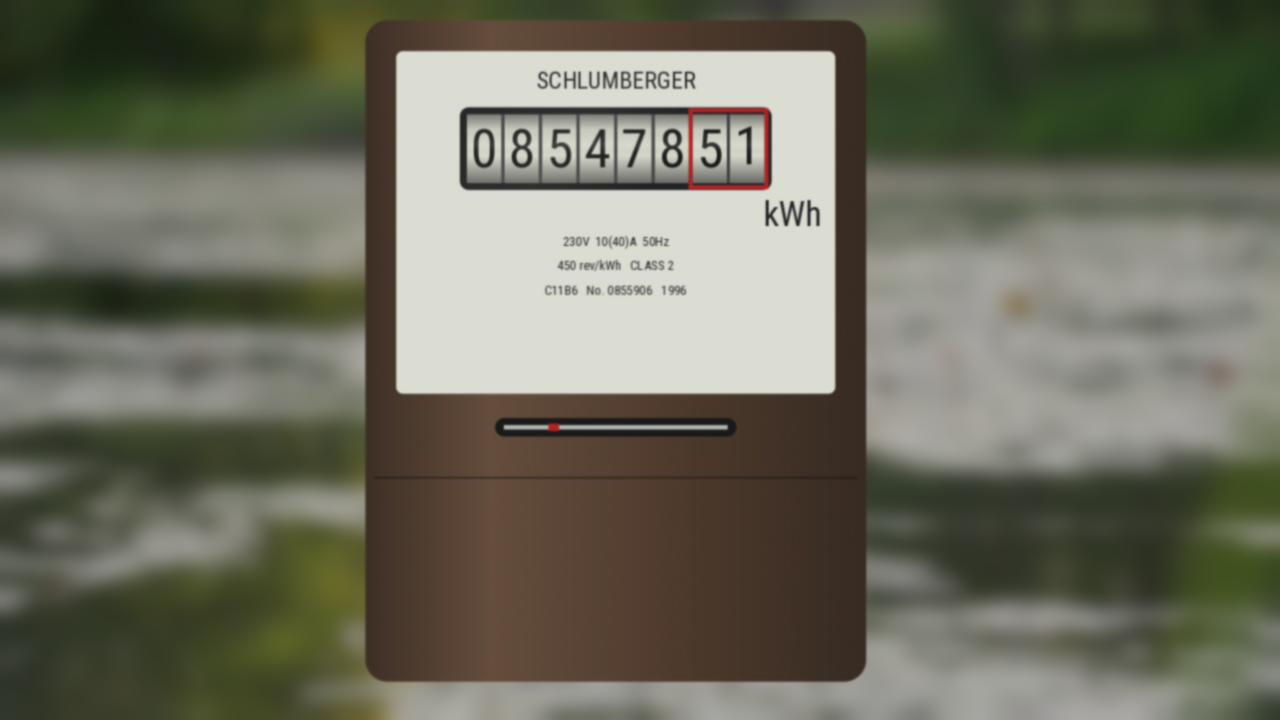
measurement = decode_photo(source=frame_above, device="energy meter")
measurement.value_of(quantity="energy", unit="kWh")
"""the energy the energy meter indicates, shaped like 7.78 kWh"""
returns 85478.51 kWh
